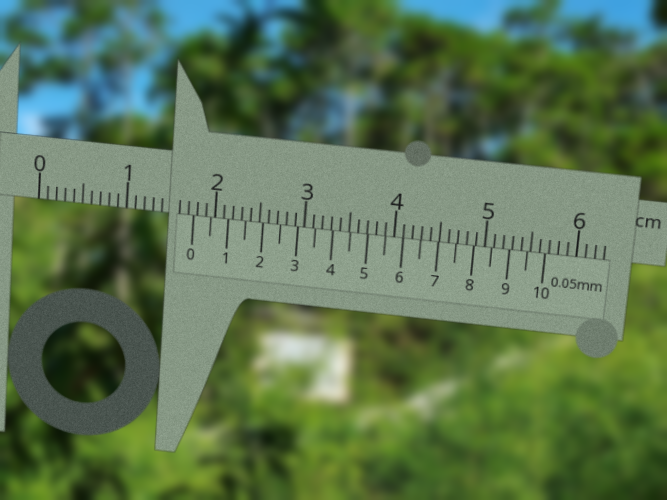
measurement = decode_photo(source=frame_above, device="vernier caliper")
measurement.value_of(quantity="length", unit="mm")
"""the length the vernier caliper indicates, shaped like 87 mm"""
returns 17.6 mm
